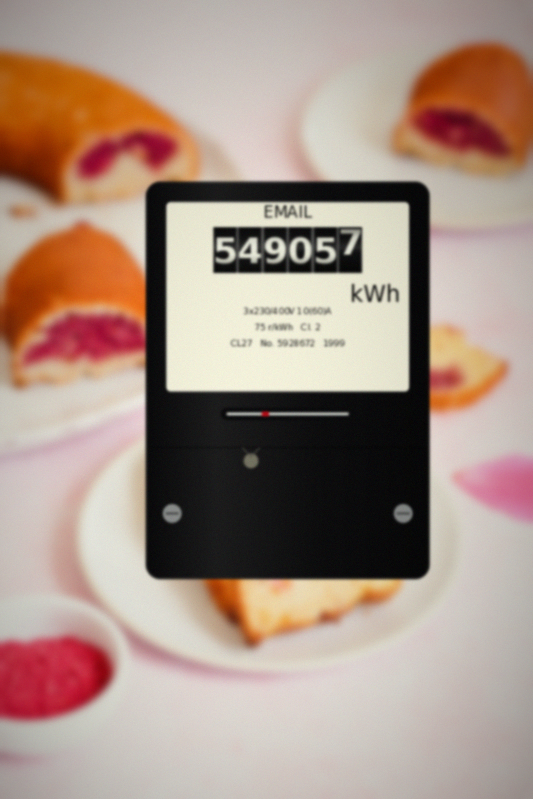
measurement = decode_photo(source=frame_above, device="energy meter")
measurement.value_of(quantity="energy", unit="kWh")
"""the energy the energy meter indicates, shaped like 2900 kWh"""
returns 549057 kWh
